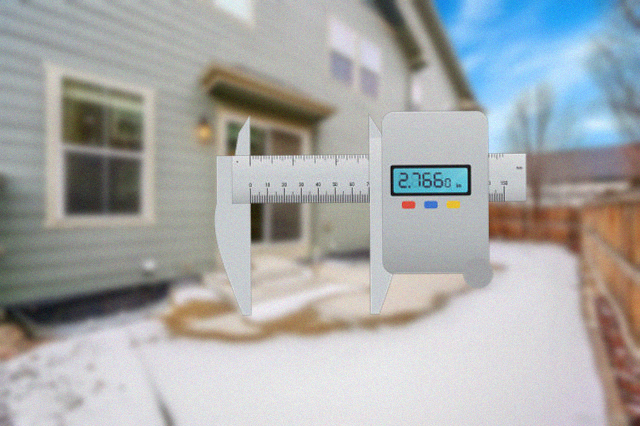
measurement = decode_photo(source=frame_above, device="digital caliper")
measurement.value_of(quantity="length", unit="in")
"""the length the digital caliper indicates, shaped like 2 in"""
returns 2.7660 in
